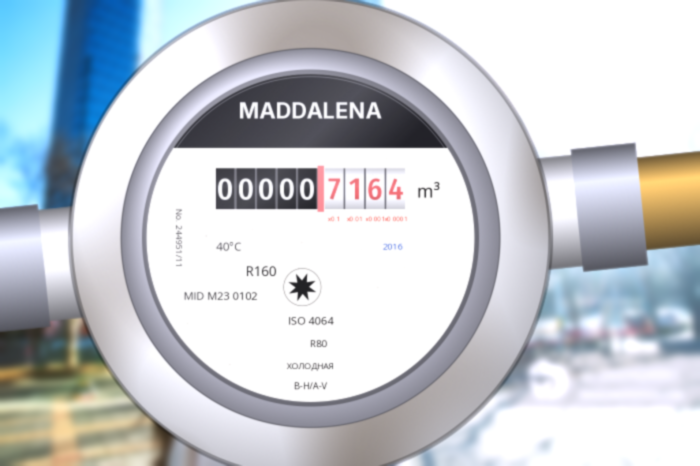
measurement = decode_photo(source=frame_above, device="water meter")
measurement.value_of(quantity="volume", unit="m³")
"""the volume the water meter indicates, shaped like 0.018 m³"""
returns 0.7164 m³
